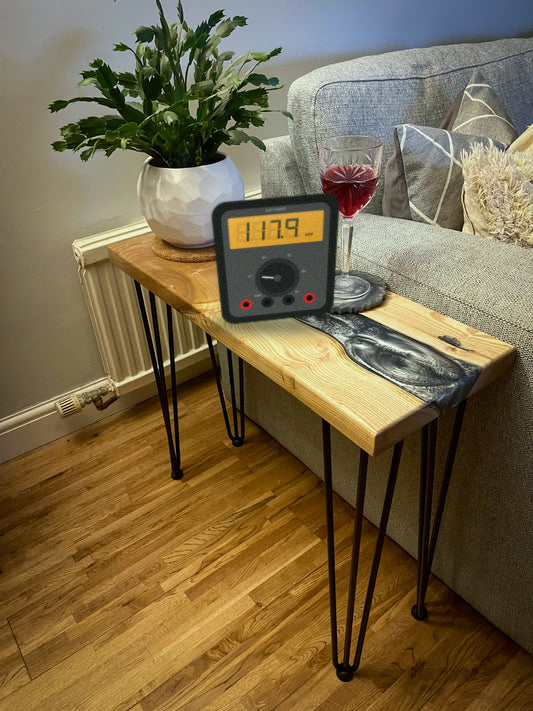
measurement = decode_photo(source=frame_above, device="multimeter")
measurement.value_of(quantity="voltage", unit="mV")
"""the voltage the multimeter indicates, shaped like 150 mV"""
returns 117.9 mV
